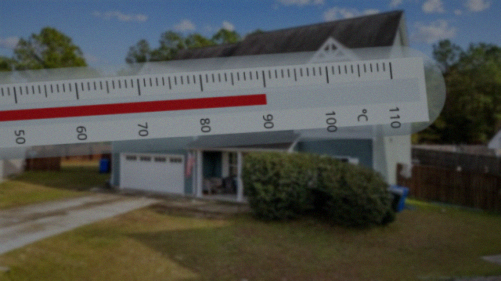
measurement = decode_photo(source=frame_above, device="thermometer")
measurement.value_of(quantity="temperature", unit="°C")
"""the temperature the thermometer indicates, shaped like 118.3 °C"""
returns 90 °C
